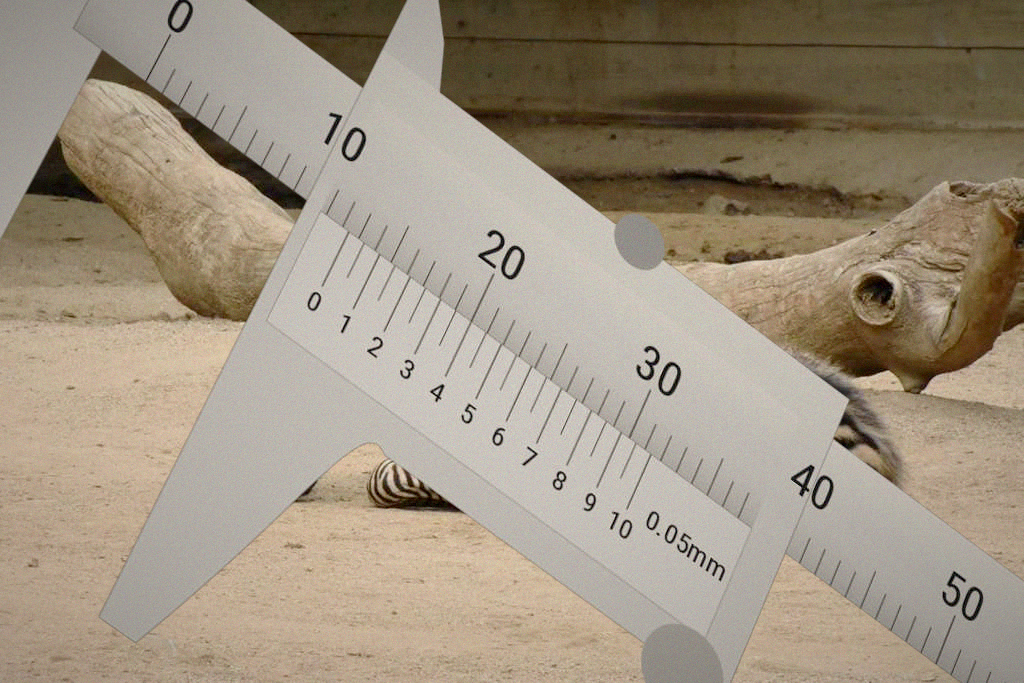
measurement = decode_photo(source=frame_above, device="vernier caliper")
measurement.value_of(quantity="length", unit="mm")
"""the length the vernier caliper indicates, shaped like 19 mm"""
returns 12.4 mm
